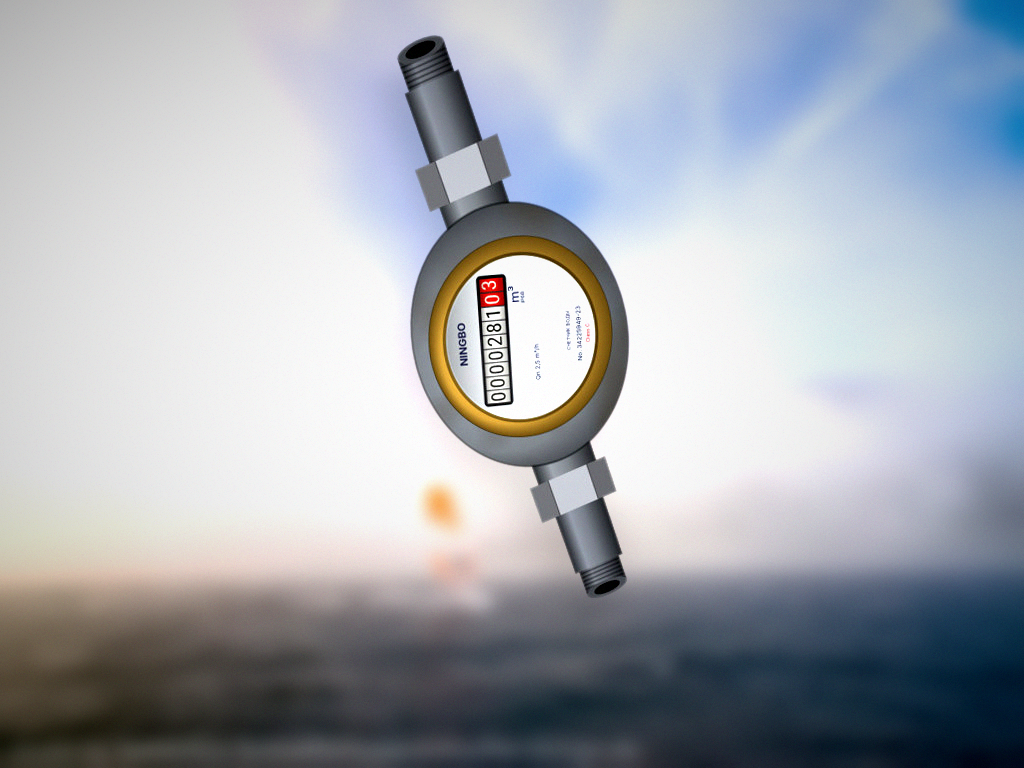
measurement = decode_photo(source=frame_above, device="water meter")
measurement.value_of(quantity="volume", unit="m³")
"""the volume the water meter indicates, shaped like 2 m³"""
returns 281.03 m³
